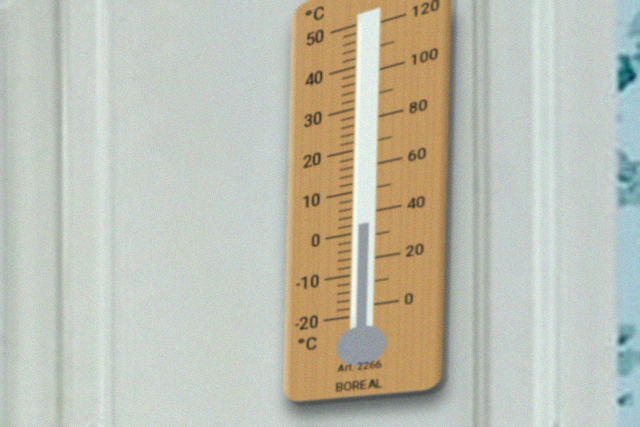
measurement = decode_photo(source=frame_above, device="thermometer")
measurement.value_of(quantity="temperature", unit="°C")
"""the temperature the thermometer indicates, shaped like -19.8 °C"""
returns 2 °C
